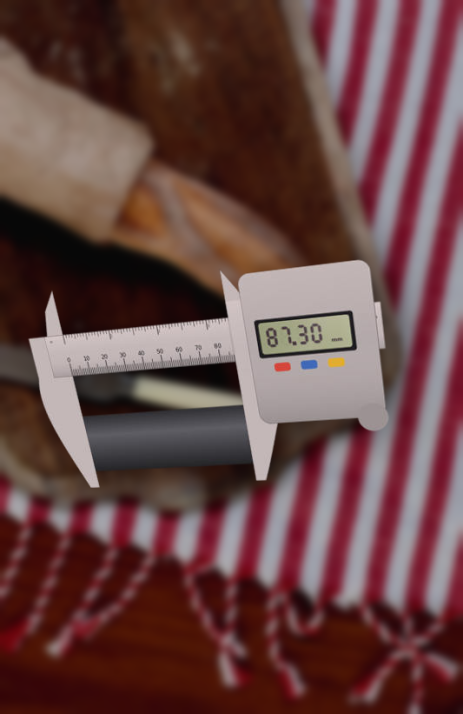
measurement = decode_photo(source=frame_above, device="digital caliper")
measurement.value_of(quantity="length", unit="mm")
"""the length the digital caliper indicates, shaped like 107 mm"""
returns 87.30 mm
